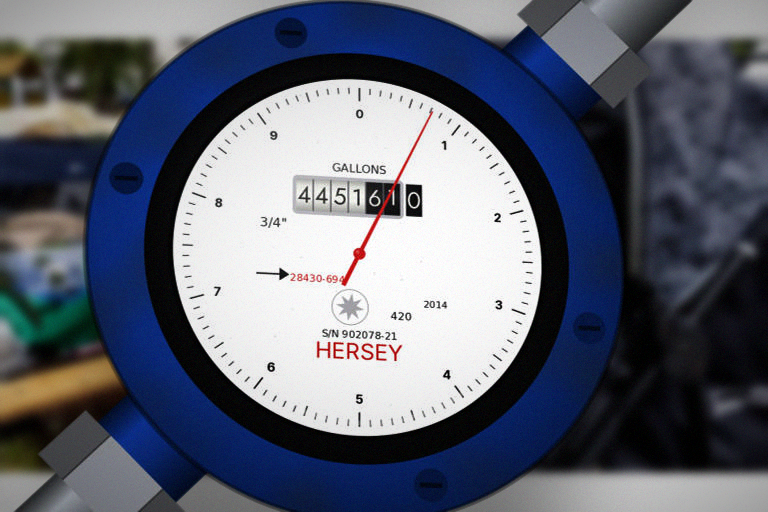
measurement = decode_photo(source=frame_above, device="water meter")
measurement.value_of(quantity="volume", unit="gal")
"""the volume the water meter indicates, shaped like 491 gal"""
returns 4451610.7 gal
